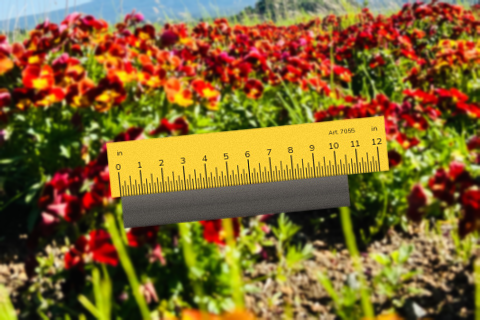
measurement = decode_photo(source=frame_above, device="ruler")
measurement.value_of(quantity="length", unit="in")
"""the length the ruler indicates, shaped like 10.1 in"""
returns 10.5 in
